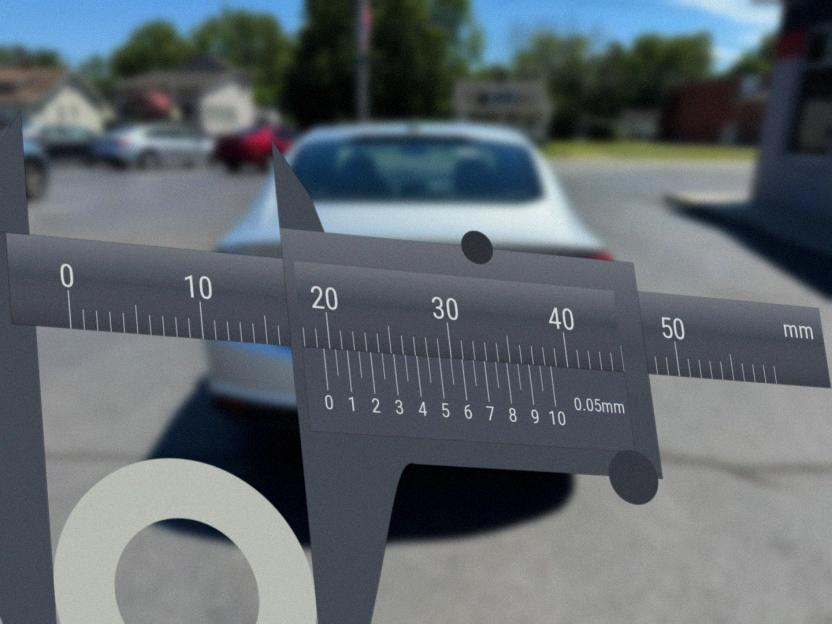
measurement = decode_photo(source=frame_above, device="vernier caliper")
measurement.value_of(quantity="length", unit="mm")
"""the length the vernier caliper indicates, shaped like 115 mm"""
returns 19.5 mm
